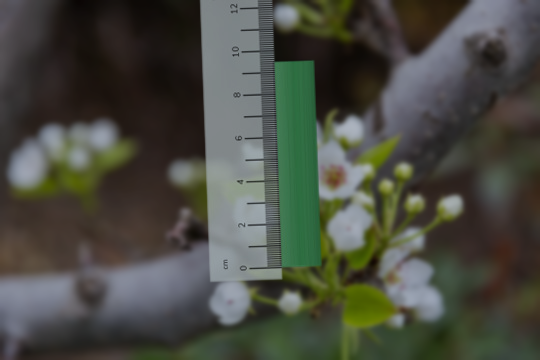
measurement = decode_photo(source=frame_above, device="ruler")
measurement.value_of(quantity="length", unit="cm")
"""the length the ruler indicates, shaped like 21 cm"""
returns 9.5 cm
